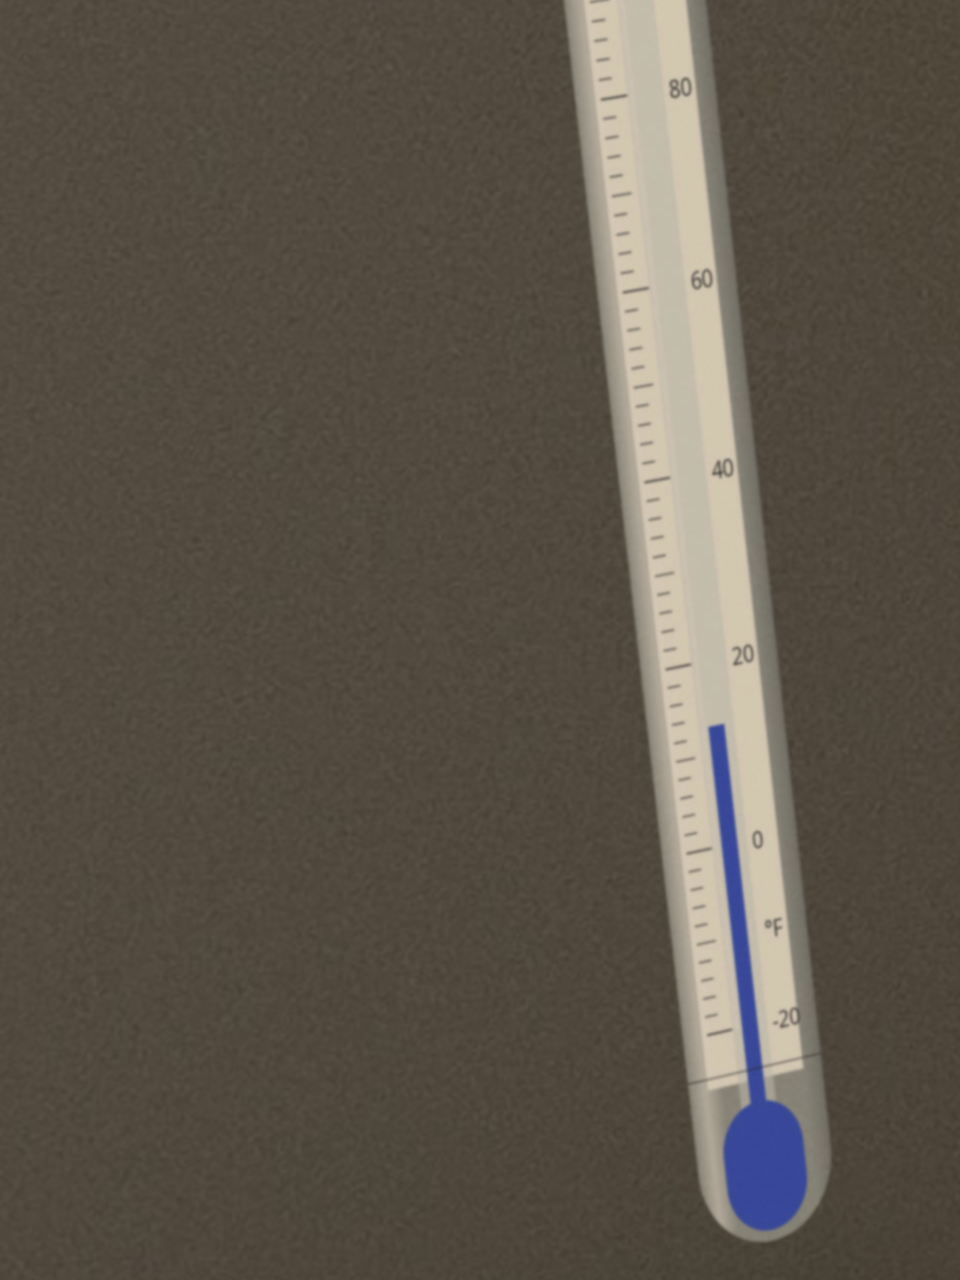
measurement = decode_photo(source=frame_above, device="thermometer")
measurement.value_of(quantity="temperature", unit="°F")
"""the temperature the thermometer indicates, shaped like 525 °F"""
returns 13 °F
